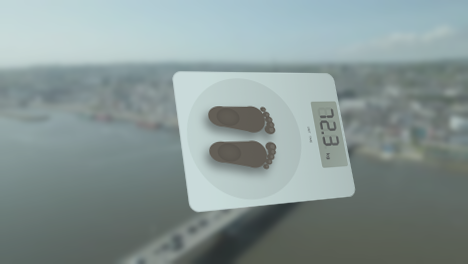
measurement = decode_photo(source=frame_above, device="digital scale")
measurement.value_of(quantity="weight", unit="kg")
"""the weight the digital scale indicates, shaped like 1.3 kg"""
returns 72.3 kg
